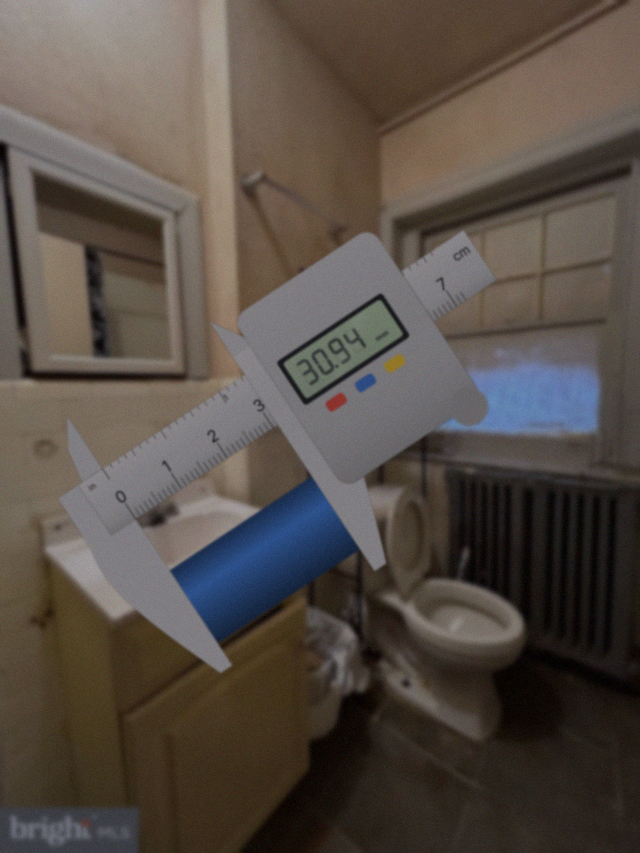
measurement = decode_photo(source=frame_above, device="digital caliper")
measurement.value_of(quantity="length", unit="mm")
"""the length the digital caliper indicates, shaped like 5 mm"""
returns 30.94 mm
